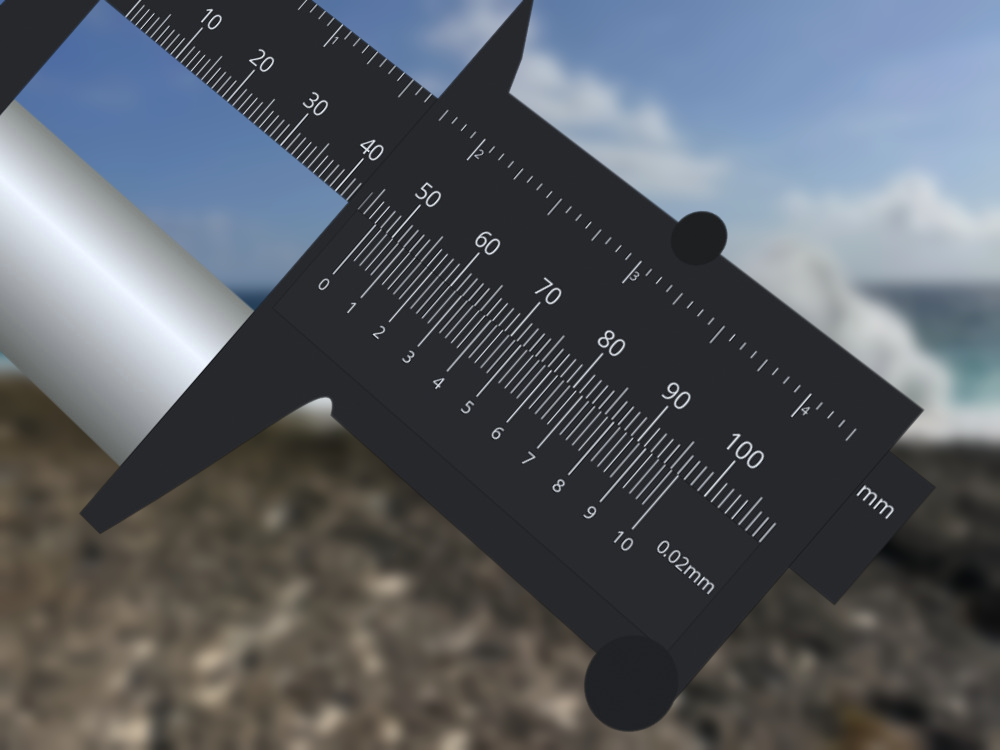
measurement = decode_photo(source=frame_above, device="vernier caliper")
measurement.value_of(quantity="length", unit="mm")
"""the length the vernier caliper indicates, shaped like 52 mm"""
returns 47.2 mm
